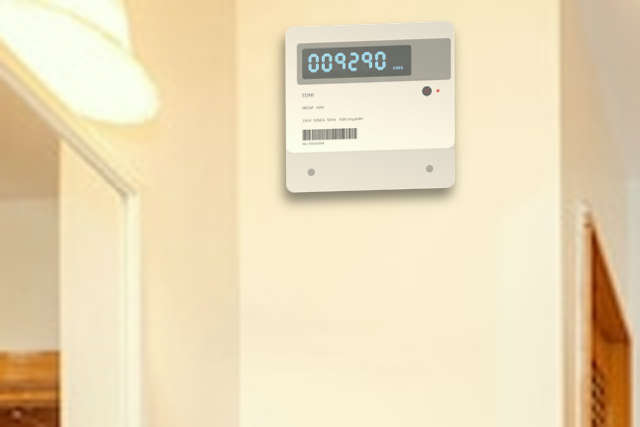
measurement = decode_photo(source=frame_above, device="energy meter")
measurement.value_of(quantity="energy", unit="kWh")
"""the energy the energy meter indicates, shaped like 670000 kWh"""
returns 9290 kWh
